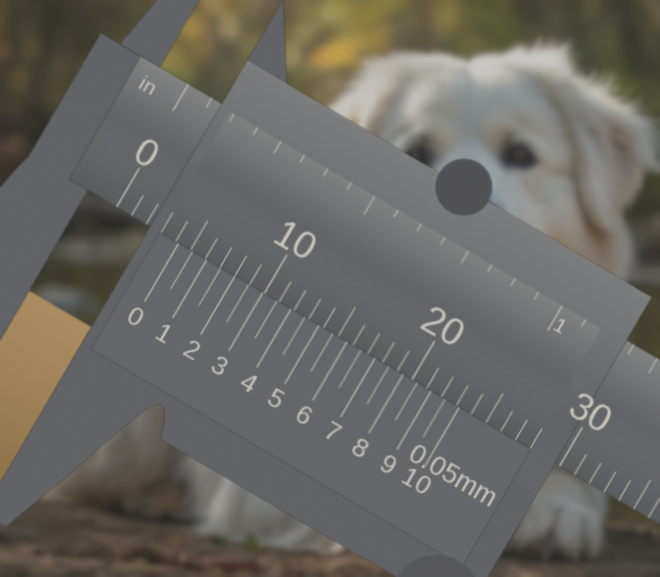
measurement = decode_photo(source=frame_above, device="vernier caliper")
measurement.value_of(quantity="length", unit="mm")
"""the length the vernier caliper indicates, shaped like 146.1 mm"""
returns 4.2 mm
